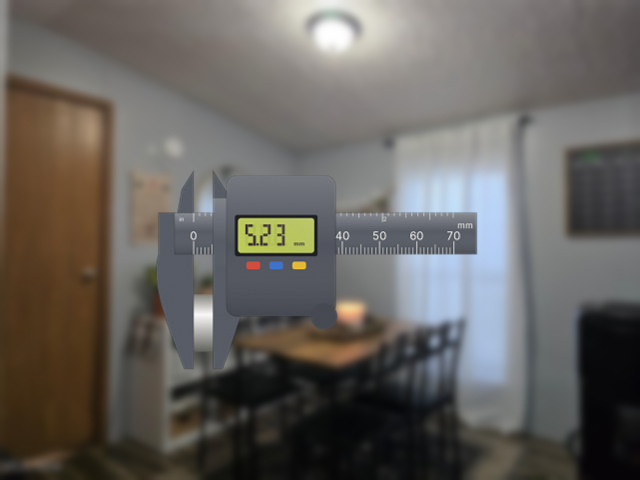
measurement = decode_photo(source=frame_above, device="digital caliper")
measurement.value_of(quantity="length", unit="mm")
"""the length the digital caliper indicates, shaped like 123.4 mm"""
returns 5.23 mm
